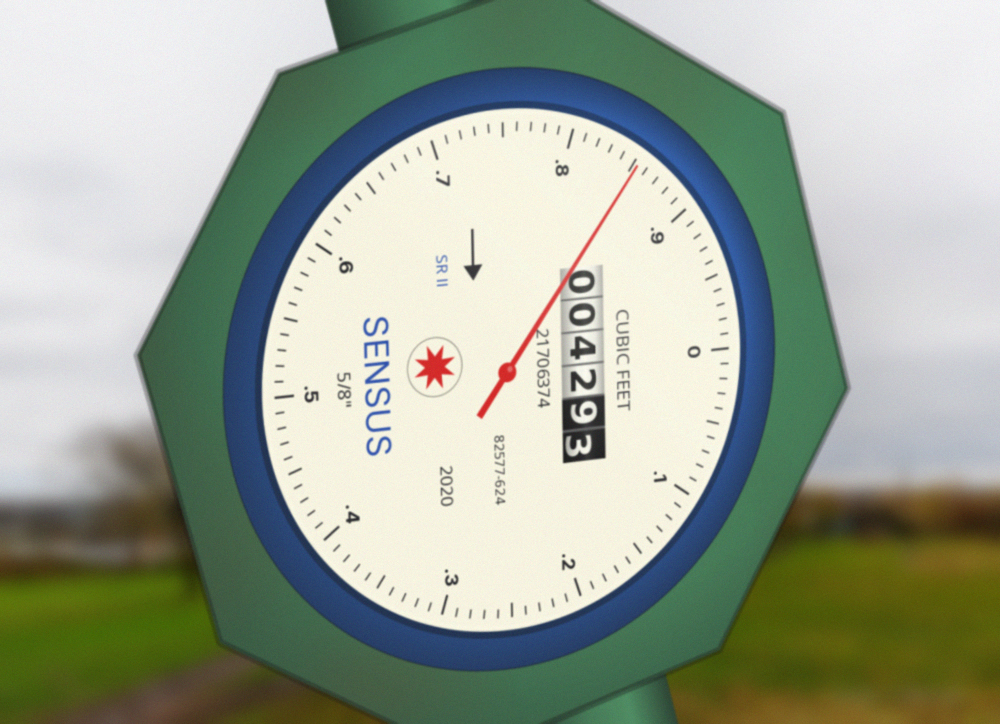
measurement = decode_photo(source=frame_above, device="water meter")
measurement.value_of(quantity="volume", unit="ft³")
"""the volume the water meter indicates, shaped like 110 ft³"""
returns 4292.85 ft³
